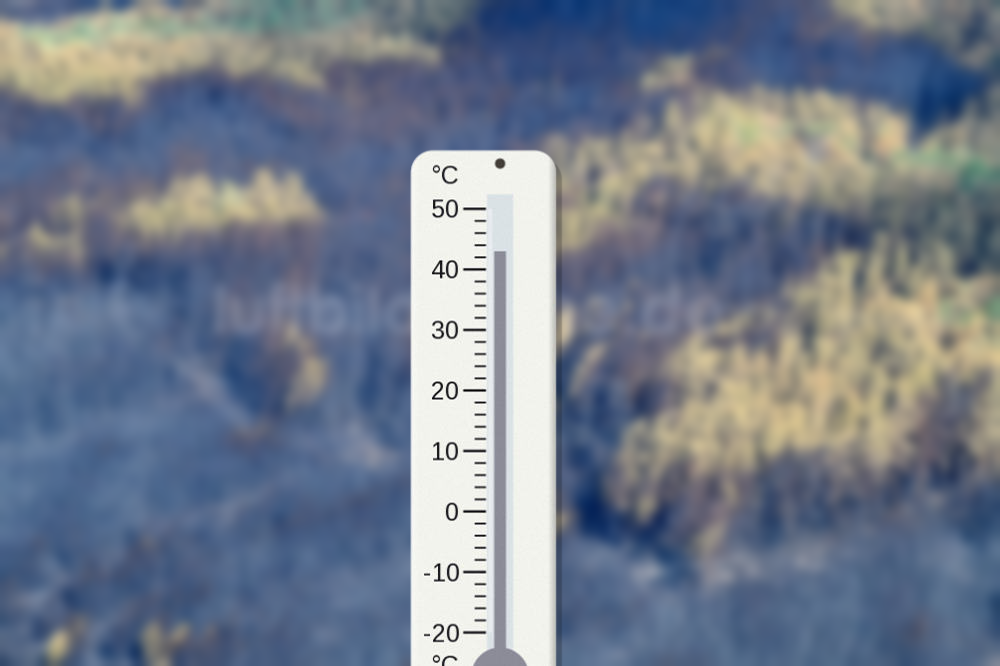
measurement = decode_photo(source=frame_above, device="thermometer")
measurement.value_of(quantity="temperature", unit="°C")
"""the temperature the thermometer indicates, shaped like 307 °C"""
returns 43 °C
